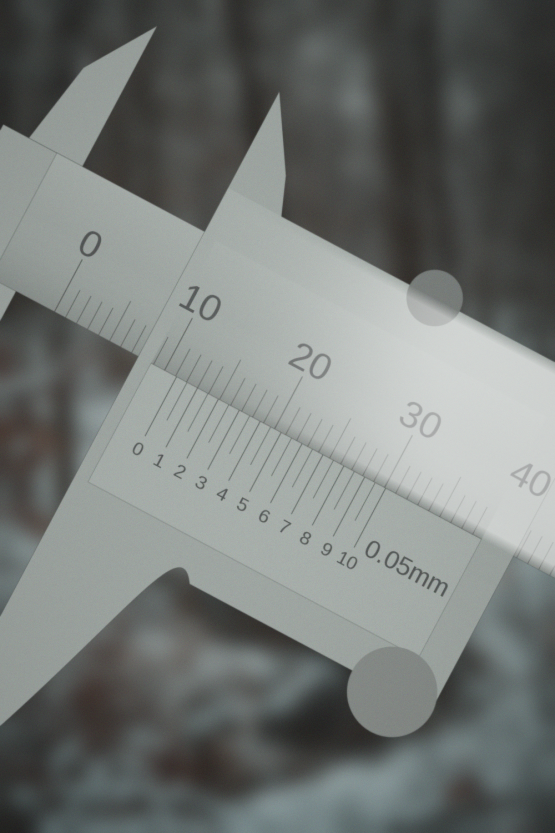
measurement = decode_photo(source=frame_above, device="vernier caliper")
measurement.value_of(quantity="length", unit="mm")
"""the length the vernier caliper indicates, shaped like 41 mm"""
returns 11.1 mm
